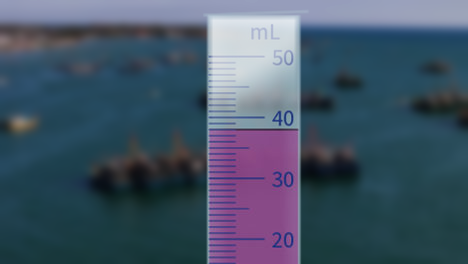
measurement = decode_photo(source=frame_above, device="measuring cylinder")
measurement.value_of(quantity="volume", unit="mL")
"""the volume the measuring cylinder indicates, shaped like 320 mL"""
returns 38 mL
